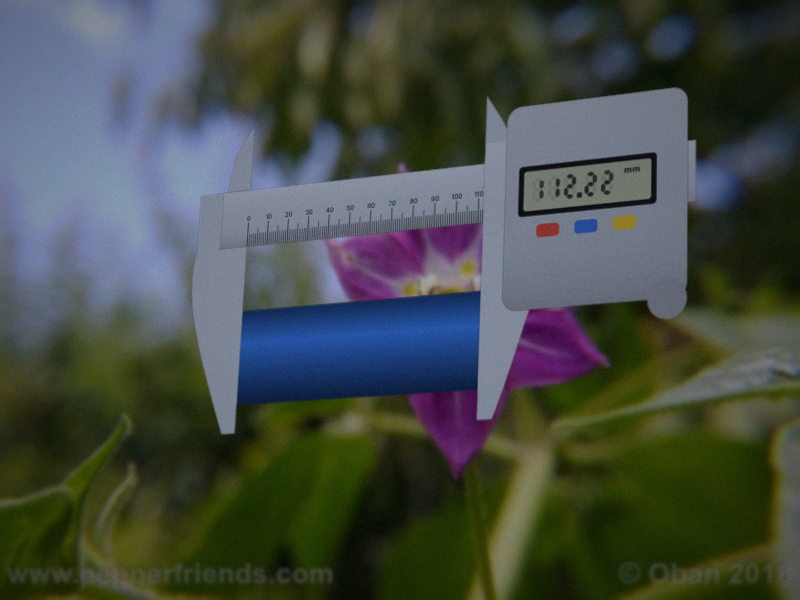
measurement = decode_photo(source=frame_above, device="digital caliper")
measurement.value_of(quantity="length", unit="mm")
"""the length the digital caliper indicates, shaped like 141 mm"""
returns 112.22 mm
